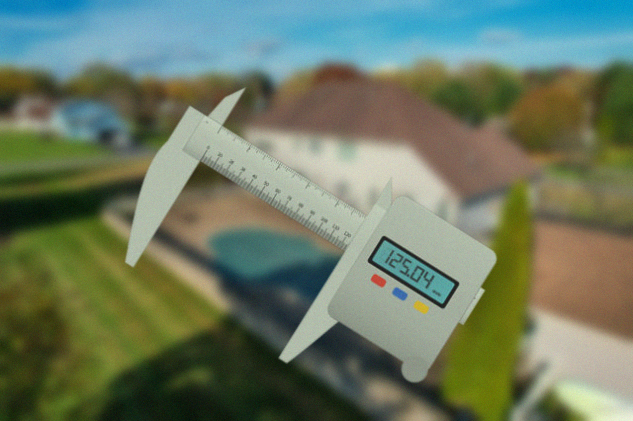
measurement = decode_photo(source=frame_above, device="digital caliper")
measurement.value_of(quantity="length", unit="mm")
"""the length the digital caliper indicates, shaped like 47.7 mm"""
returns 125.04 mm
